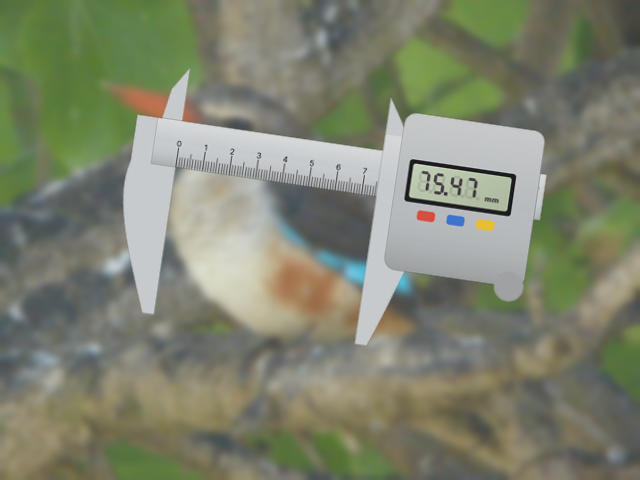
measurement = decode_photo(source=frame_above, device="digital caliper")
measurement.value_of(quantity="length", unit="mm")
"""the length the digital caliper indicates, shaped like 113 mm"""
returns 75.47 mm
